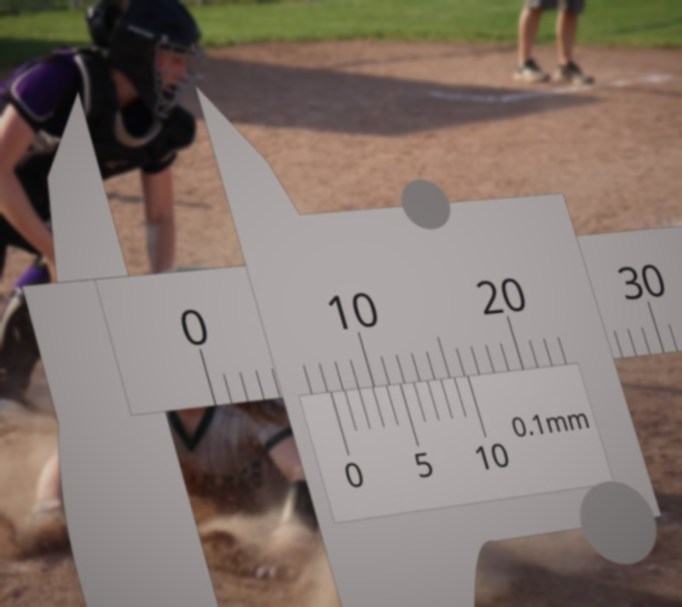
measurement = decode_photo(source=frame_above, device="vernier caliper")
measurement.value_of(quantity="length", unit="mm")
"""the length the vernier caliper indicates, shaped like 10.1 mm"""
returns 7.2 mm
